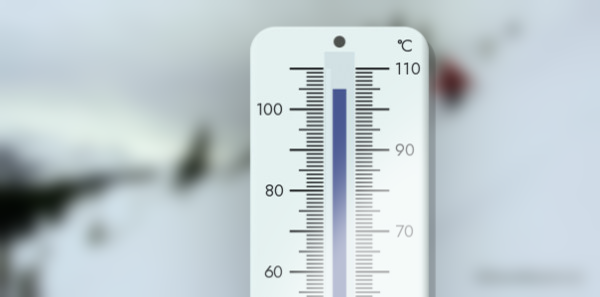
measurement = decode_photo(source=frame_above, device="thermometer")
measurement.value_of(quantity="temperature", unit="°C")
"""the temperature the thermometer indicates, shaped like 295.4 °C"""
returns 105 °C
